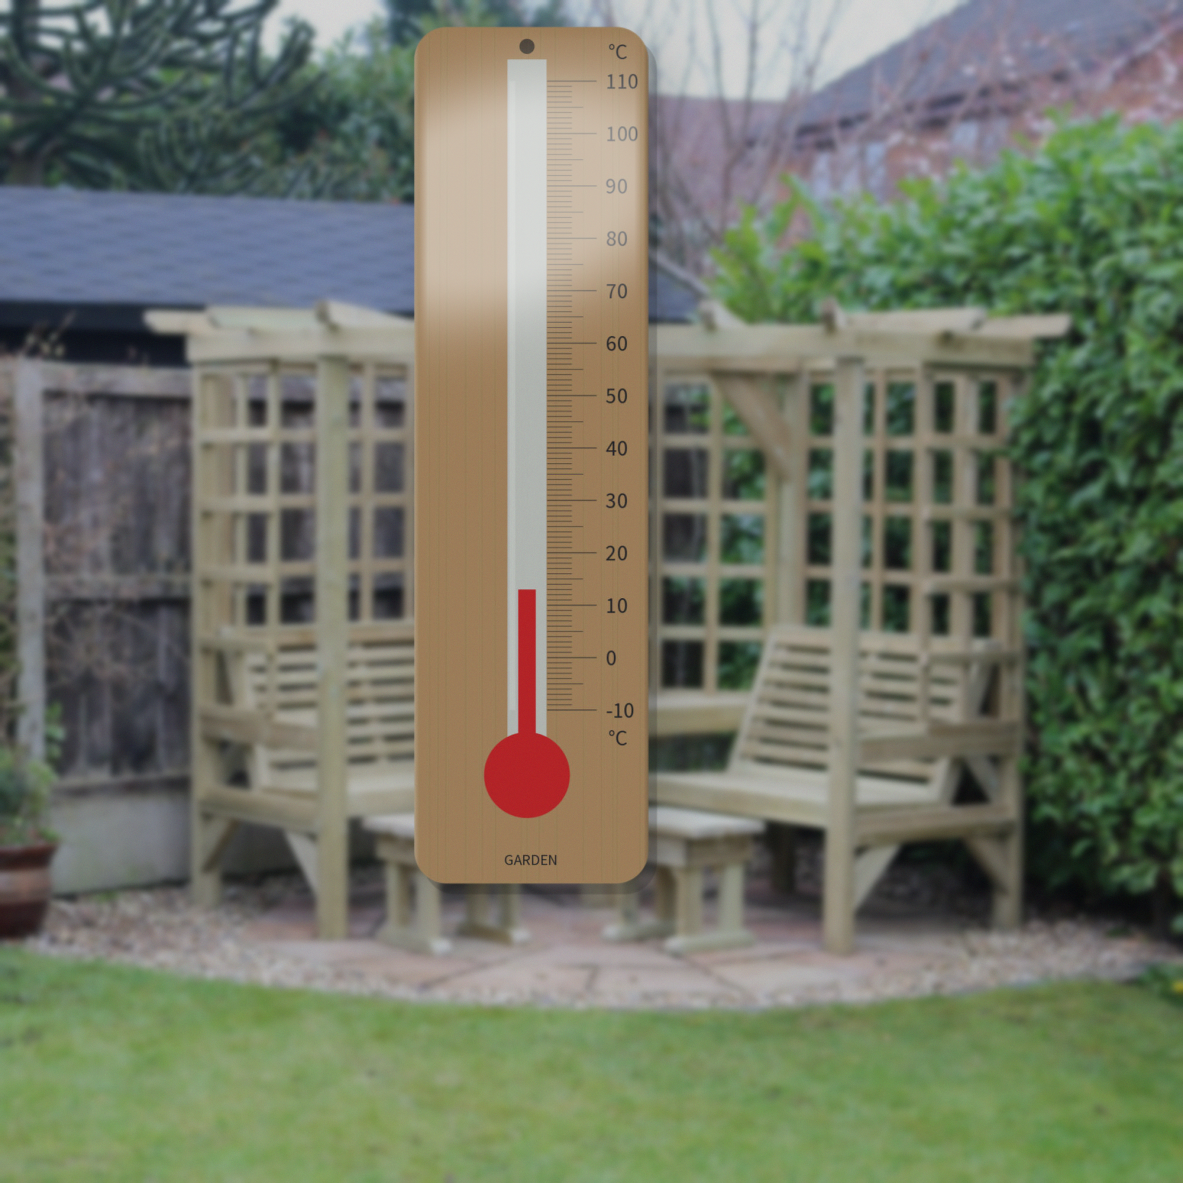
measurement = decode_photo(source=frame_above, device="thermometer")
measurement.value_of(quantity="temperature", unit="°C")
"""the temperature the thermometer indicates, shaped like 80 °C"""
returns 13 °C
